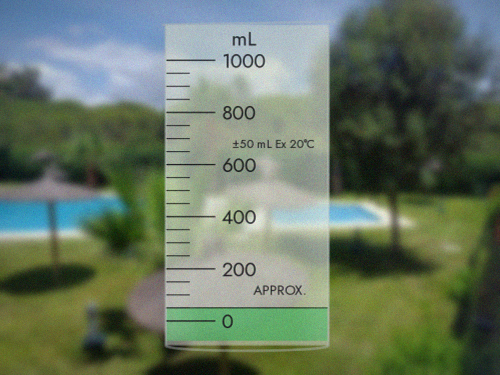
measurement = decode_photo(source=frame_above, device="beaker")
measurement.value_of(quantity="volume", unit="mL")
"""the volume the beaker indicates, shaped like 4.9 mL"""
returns 50 mL
